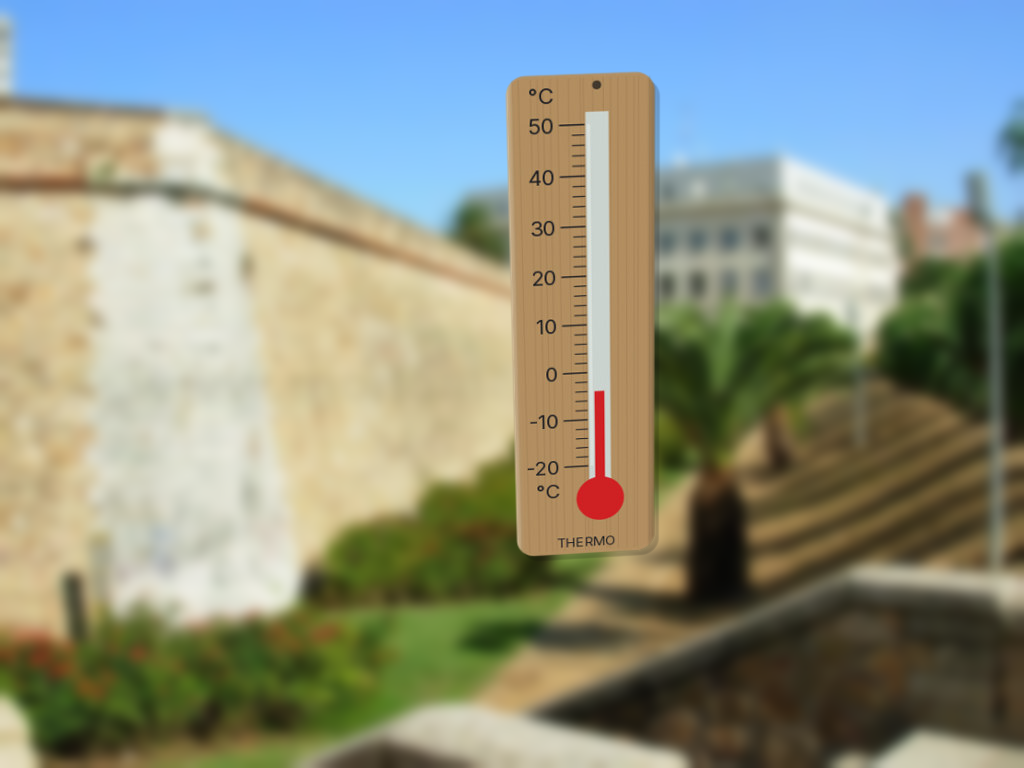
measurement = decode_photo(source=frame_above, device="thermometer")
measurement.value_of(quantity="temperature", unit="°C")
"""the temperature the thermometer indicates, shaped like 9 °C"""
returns -4 °C
